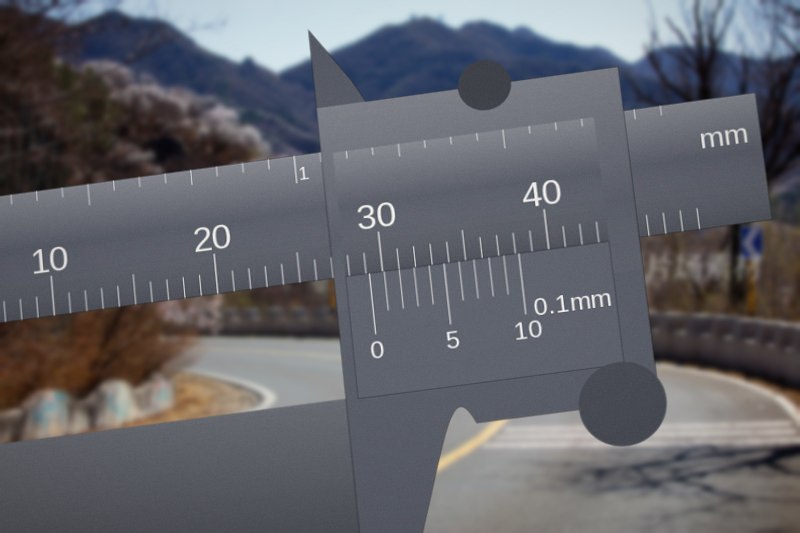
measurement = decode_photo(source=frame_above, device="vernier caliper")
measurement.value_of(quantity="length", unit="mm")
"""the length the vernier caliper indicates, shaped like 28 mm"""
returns 29.2 mm
